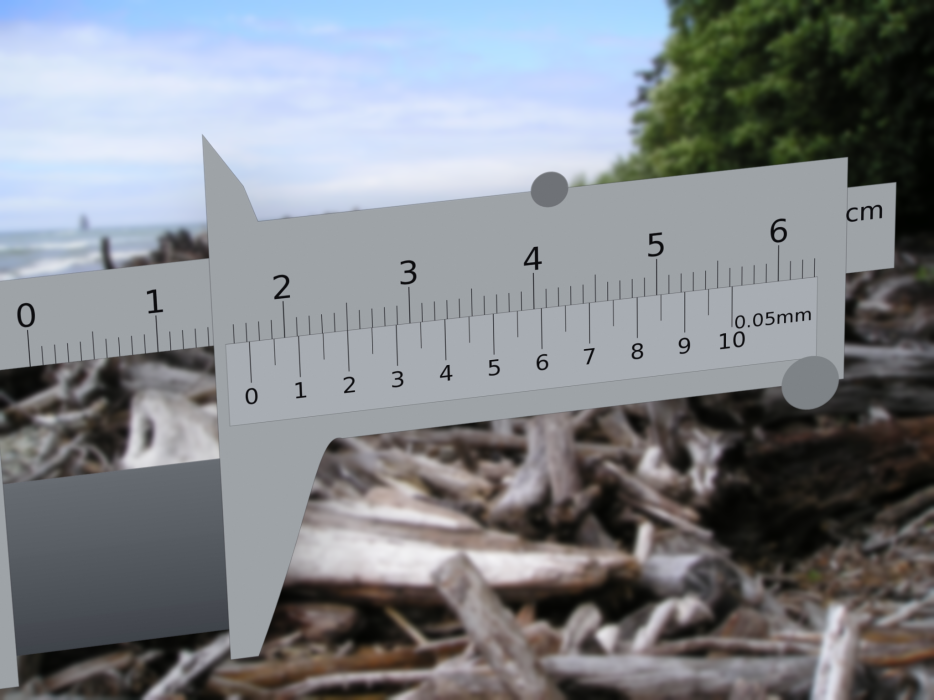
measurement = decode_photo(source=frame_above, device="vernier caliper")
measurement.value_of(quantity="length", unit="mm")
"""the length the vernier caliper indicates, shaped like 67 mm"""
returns 17.2 mm
